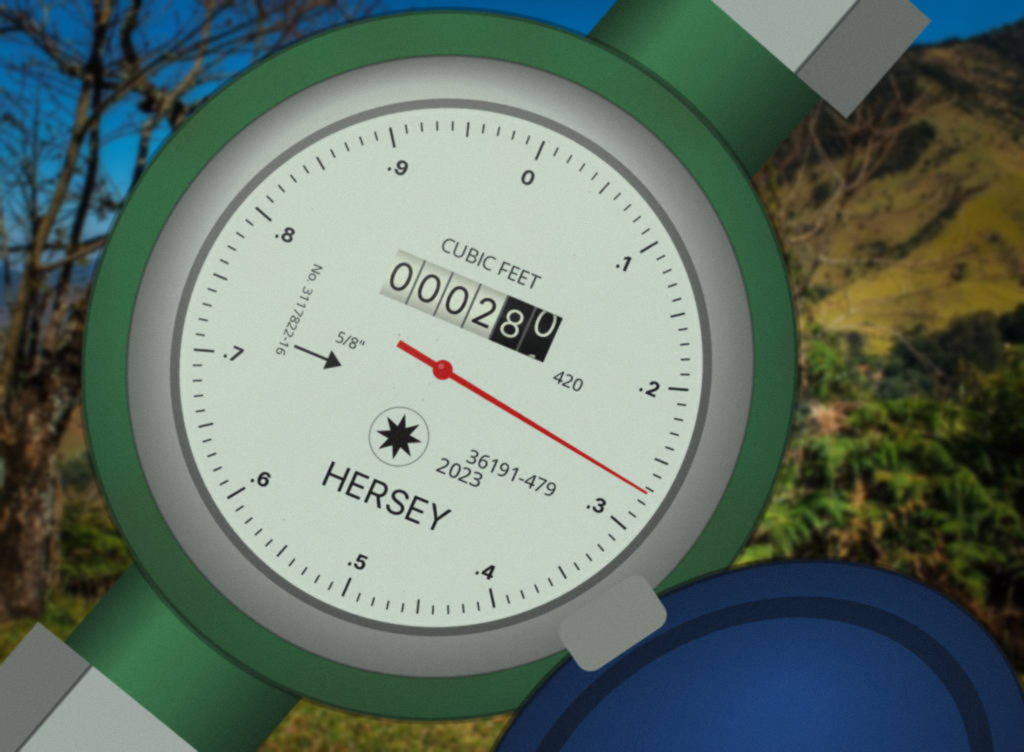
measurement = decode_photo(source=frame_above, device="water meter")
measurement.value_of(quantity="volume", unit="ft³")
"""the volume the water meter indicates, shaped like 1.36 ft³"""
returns 280.27 ft³
